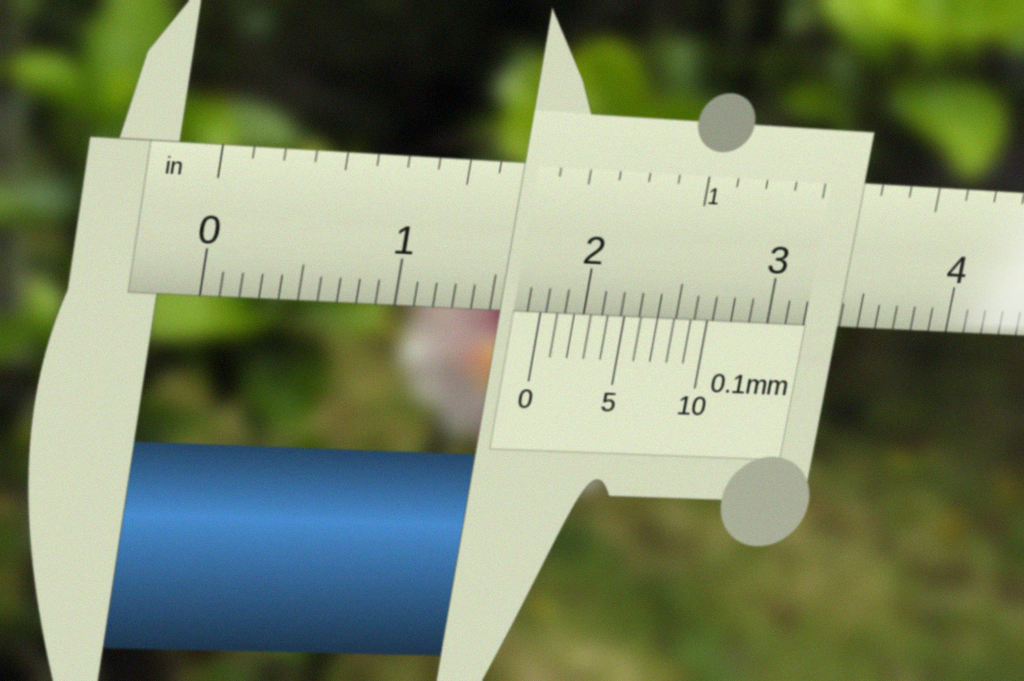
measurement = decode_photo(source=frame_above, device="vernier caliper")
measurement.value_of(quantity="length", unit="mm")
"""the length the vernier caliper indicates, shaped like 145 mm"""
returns 17.7 mm
